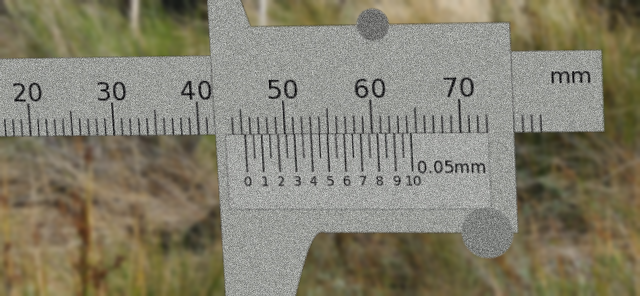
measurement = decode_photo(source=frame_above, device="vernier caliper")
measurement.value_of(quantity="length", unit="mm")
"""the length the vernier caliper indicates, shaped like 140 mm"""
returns 45.4 mm
